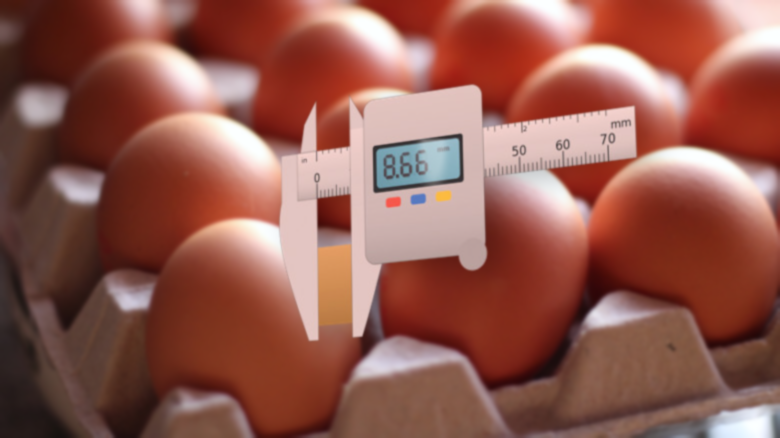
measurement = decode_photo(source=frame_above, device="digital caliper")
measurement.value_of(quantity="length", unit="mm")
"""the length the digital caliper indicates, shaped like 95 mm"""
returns 8.66 mm
